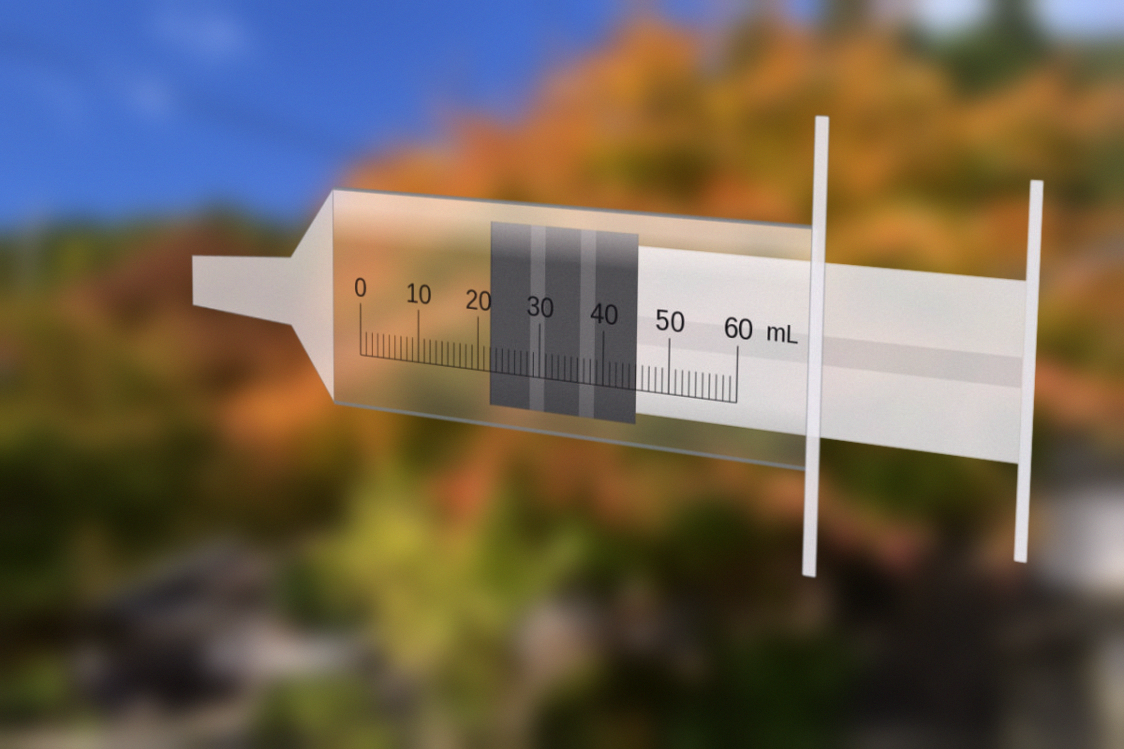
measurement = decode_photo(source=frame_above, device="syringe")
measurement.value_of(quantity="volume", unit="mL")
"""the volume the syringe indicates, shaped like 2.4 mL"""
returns 22 mL
